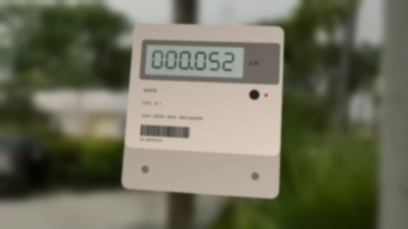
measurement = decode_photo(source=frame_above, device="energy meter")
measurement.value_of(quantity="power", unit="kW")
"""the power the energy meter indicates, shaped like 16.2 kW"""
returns 0.052 kW
